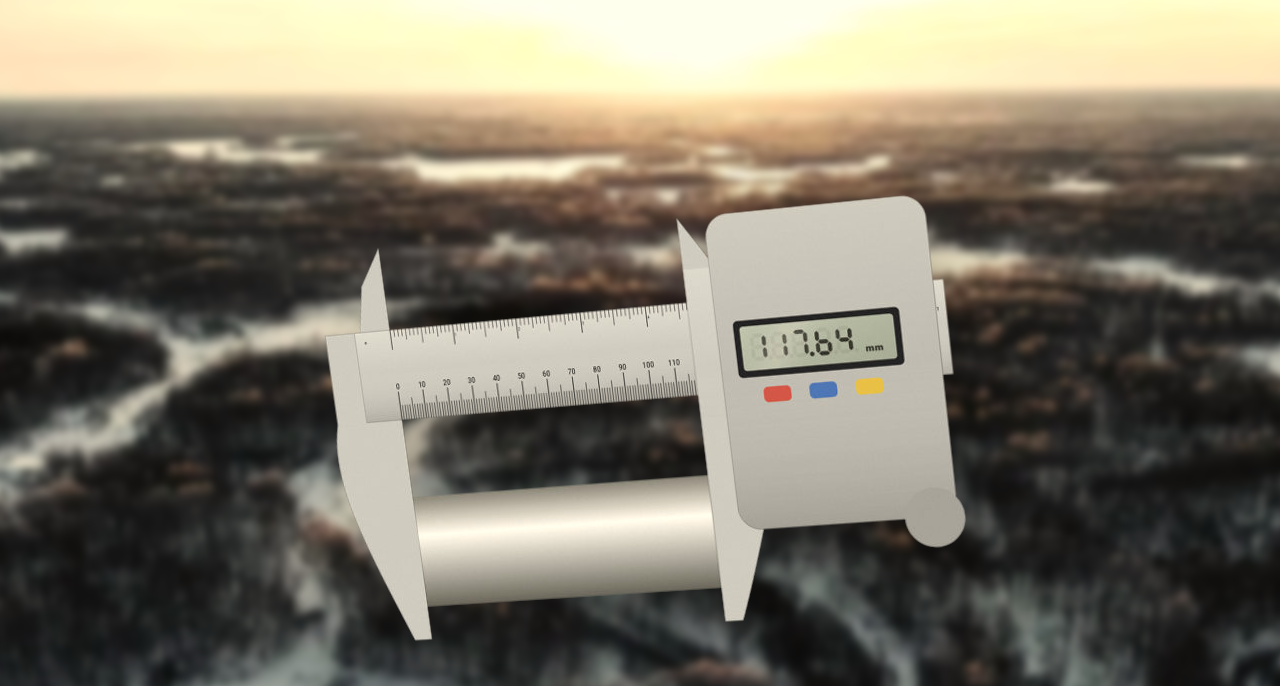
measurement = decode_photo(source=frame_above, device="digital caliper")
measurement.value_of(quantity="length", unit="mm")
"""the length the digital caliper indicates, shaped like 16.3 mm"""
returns 117.64 mm
